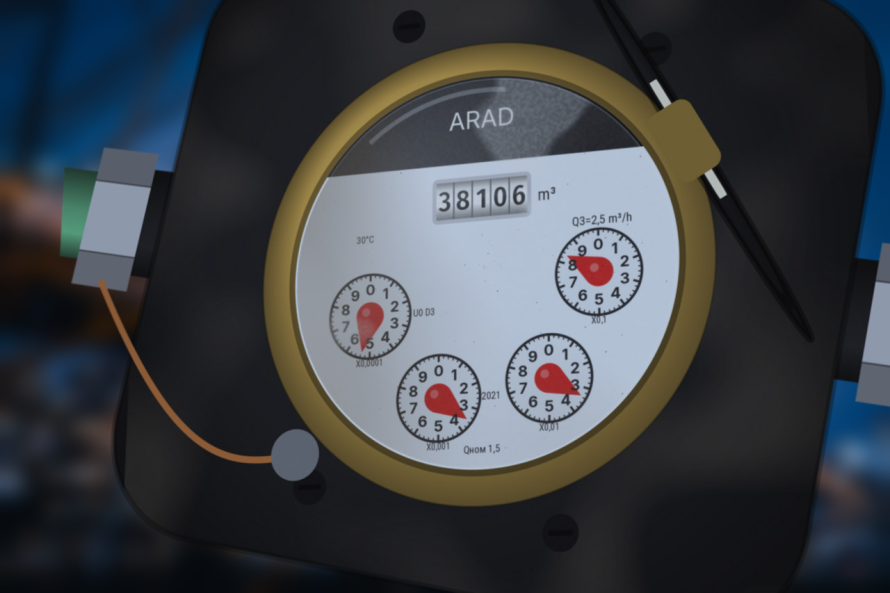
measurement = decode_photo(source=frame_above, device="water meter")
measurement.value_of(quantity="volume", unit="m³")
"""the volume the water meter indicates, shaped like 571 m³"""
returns 38106.8335 m³
